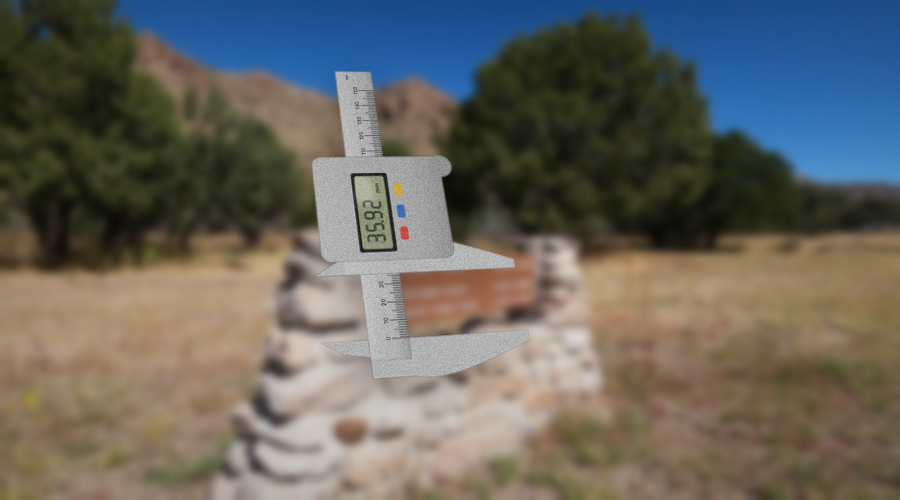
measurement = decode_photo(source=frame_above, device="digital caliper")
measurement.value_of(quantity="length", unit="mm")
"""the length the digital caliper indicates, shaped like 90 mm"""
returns 35.92 mm
